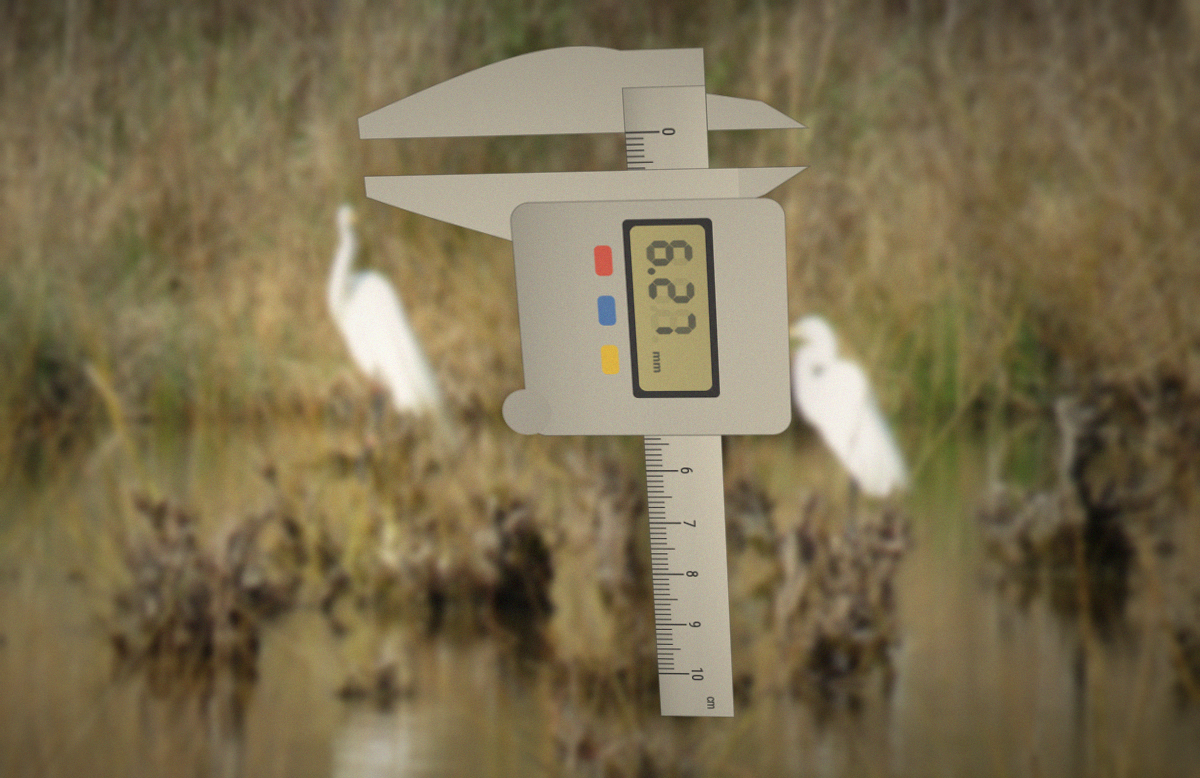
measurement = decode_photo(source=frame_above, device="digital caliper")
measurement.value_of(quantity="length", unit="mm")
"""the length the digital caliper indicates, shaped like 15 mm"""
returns 6.27 mm
